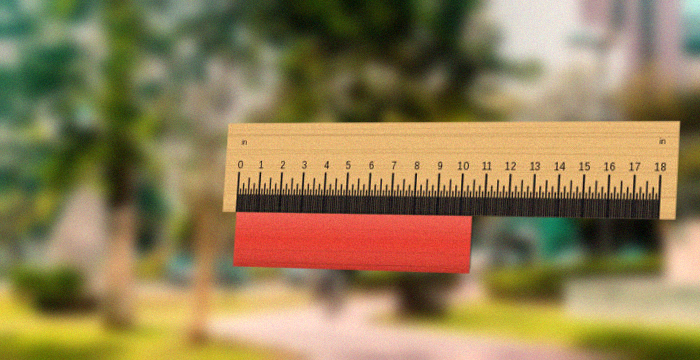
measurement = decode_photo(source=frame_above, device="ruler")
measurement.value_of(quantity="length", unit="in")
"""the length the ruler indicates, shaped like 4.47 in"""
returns 10.5 in
